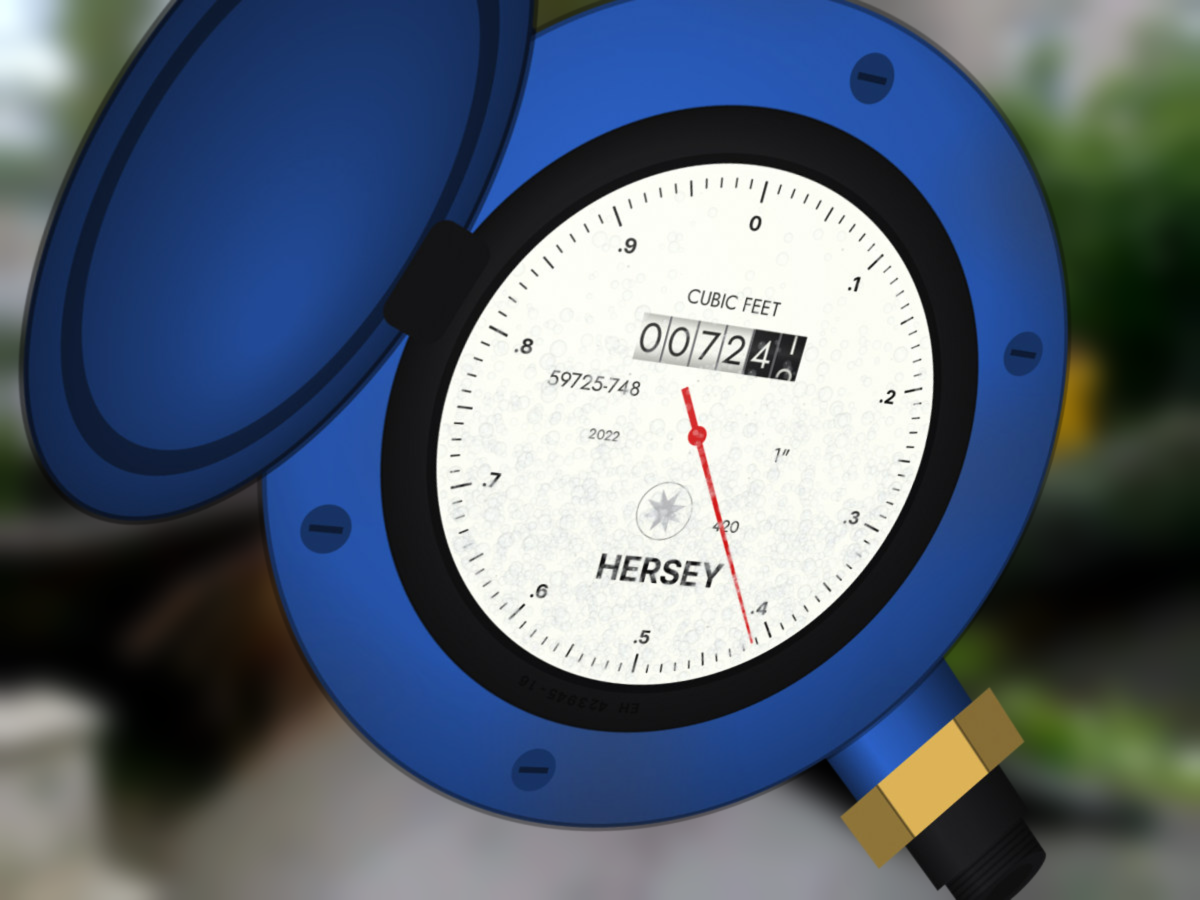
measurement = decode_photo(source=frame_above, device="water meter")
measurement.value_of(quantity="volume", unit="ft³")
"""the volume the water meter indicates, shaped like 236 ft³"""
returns 7241.41 ft³
